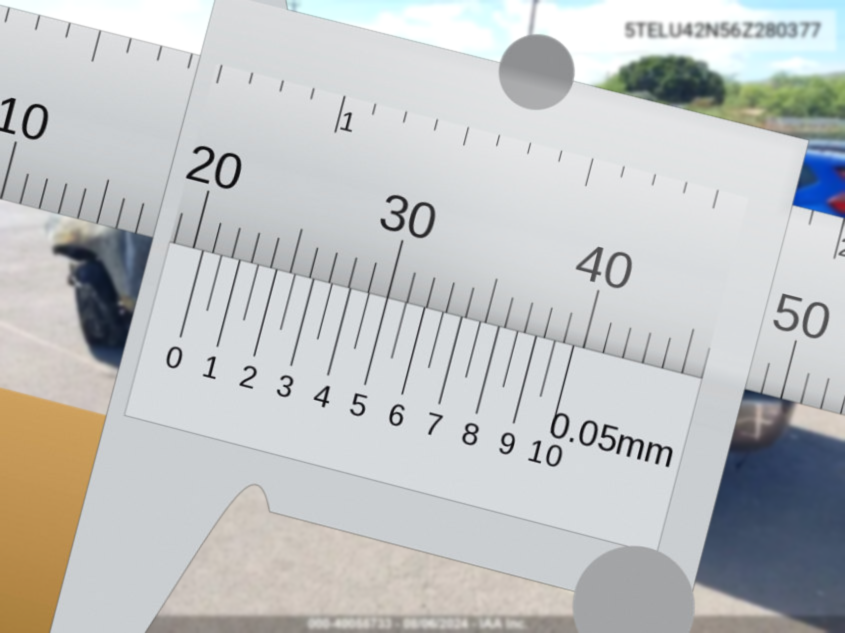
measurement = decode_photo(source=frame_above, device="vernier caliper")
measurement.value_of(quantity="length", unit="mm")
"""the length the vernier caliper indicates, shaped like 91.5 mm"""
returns 20.5 mm
